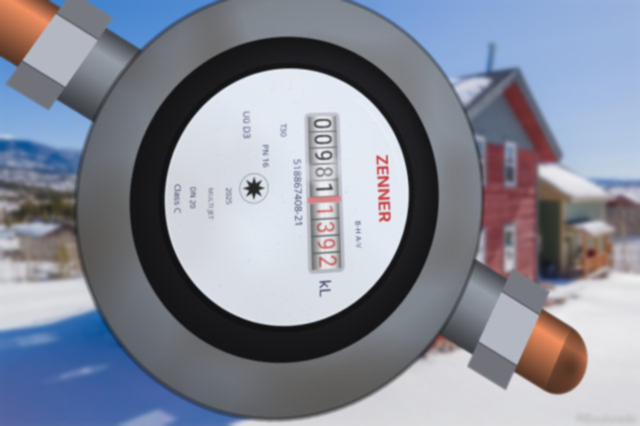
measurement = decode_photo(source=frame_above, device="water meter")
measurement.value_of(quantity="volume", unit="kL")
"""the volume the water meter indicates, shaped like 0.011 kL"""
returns 981.1392 kL
